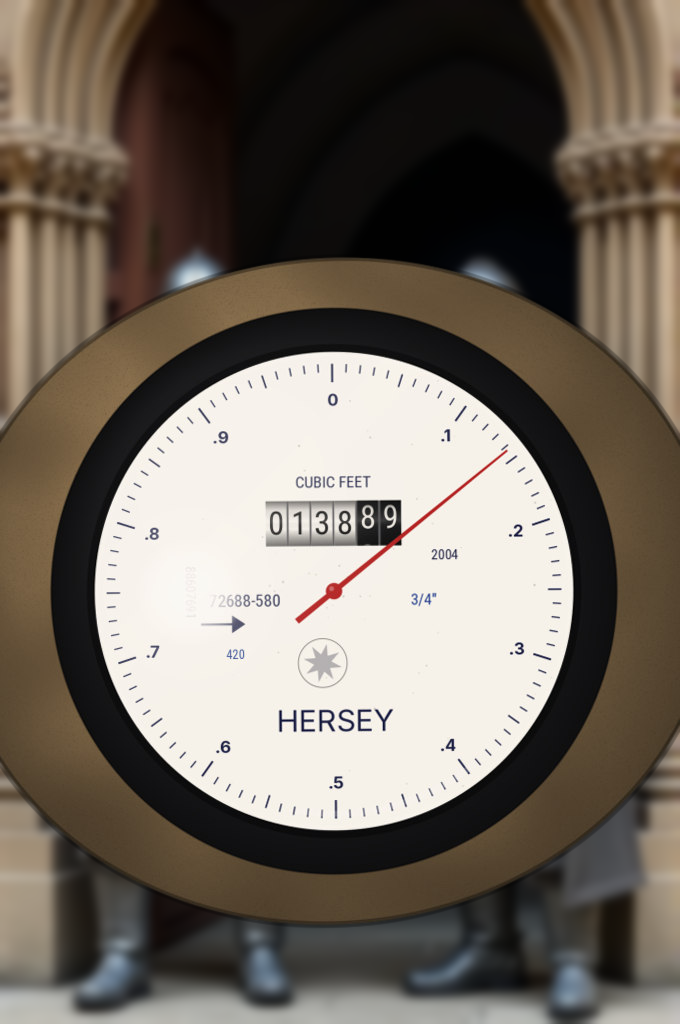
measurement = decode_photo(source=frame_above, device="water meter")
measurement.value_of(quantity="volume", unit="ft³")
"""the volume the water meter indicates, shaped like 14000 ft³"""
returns 13889.14 ft³
